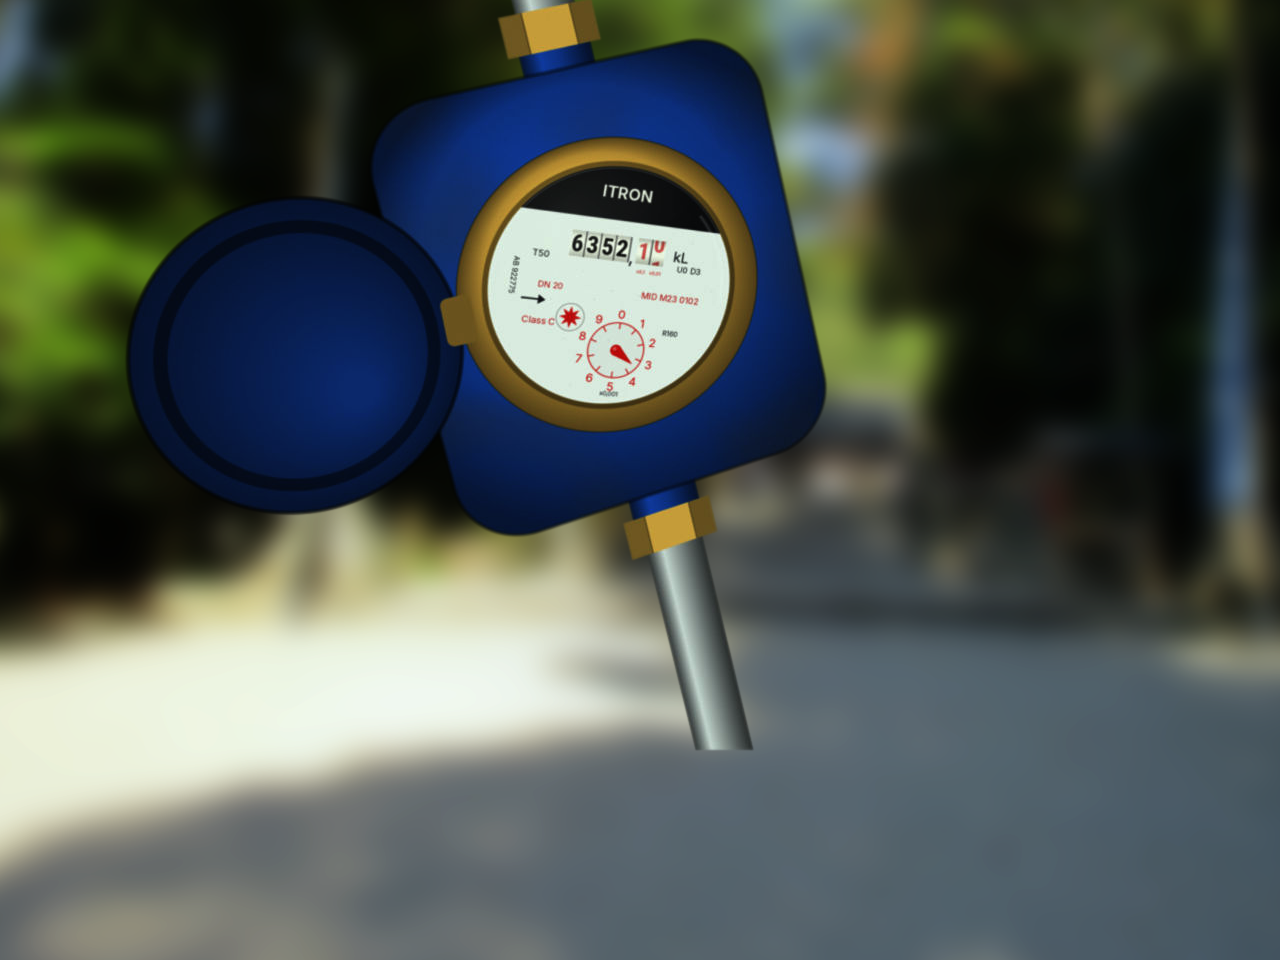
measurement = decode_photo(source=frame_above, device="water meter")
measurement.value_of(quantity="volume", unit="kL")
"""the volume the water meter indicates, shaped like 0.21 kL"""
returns 6352.103 kL
